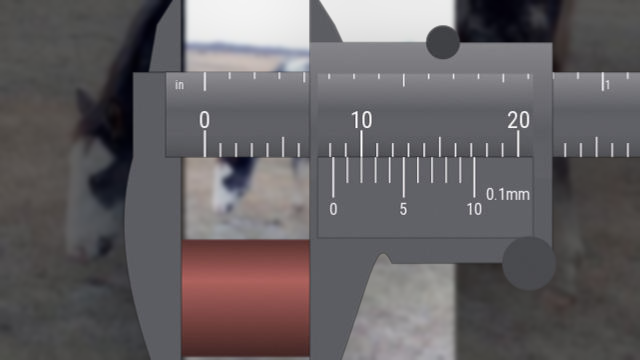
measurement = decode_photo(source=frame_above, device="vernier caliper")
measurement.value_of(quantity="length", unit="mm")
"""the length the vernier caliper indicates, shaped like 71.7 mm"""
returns 8.2 mm
